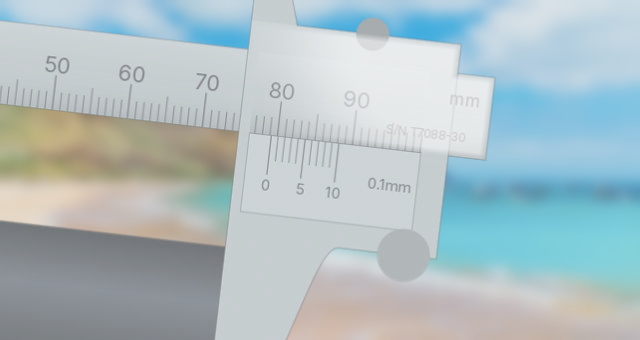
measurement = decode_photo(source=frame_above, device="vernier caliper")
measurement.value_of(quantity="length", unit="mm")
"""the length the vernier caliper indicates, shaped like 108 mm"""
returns 79.2 mm
